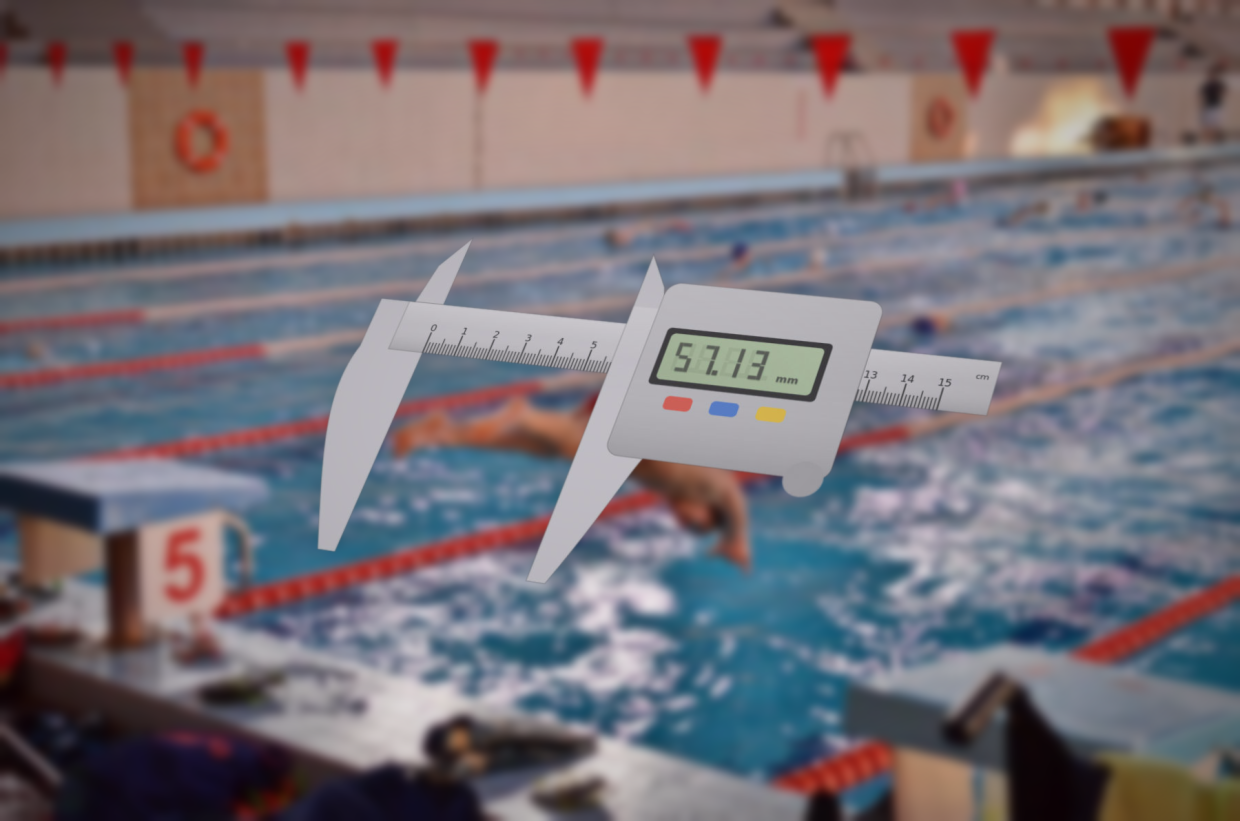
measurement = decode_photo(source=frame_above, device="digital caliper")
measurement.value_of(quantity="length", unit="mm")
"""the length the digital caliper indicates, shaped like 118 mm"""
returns 57.13 mm
